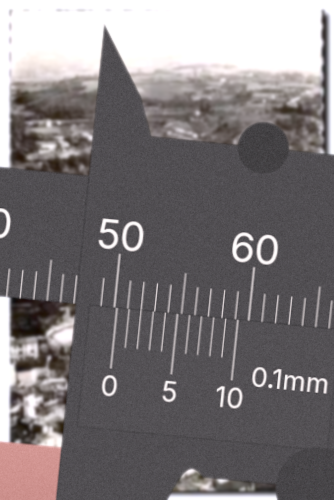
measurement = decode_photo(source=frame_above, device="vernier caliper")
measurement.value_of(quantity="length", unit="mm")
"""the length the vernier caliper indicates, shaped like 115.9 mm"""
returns 50.2 mm
